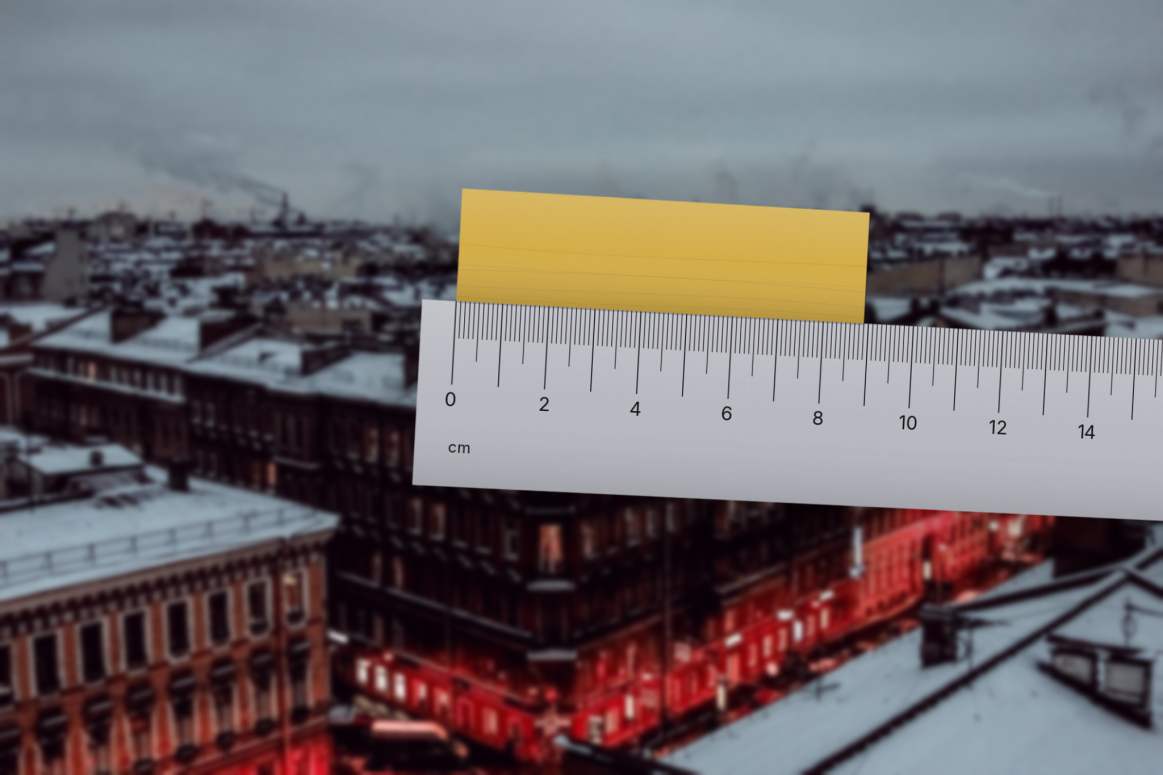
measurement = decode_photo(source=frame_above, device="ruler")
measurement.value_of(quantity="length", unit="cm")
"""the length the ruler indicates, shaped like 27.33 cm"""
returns 8.9 cm
